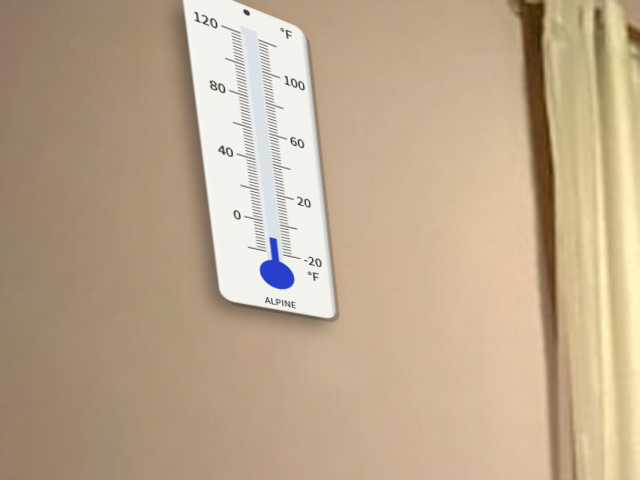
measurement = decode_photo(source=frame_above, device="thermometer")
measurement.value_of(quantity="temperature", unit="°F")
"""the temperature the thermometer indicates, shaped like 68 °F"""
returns -10 °F
